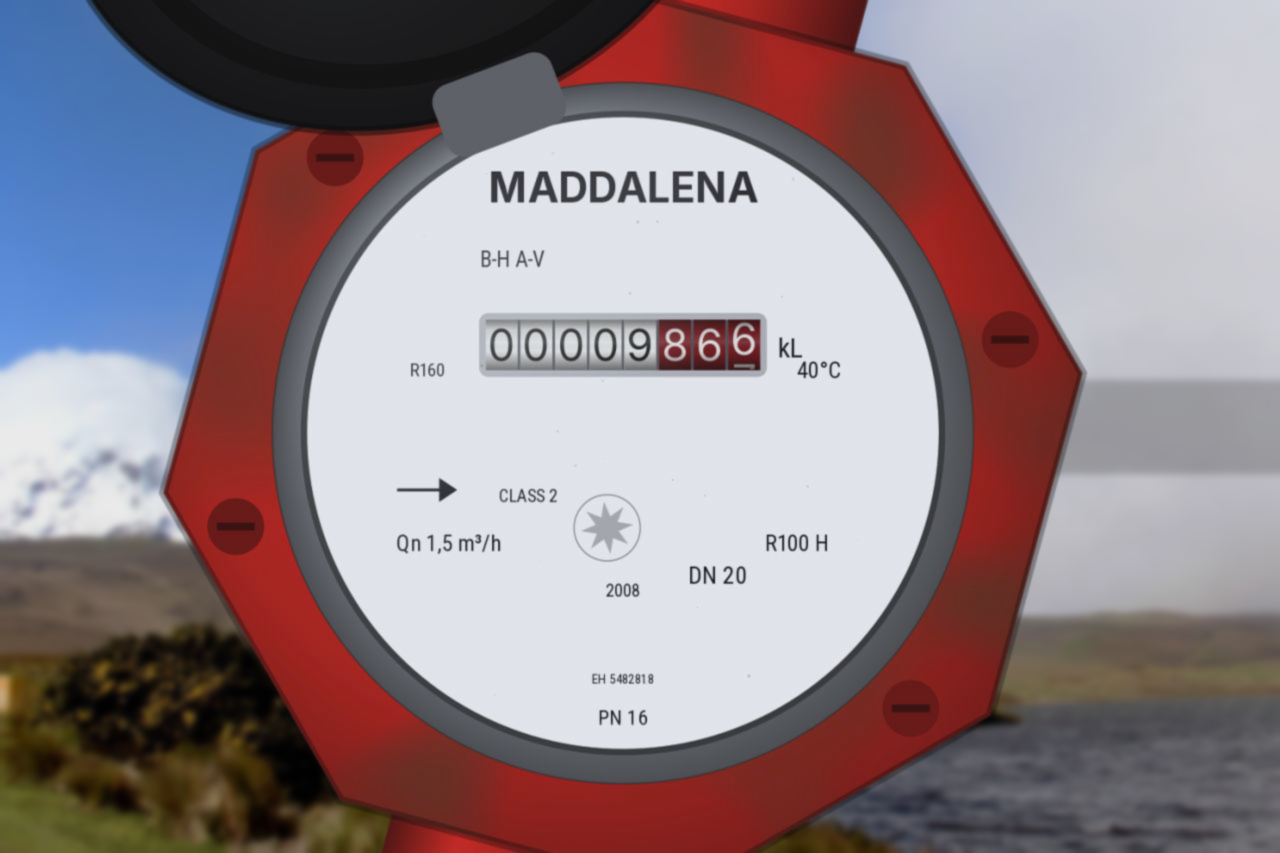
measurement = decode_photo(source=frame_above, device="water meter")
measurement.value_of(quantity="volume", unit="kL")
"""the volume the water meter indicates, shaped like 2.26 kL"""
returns 9.866 kL
